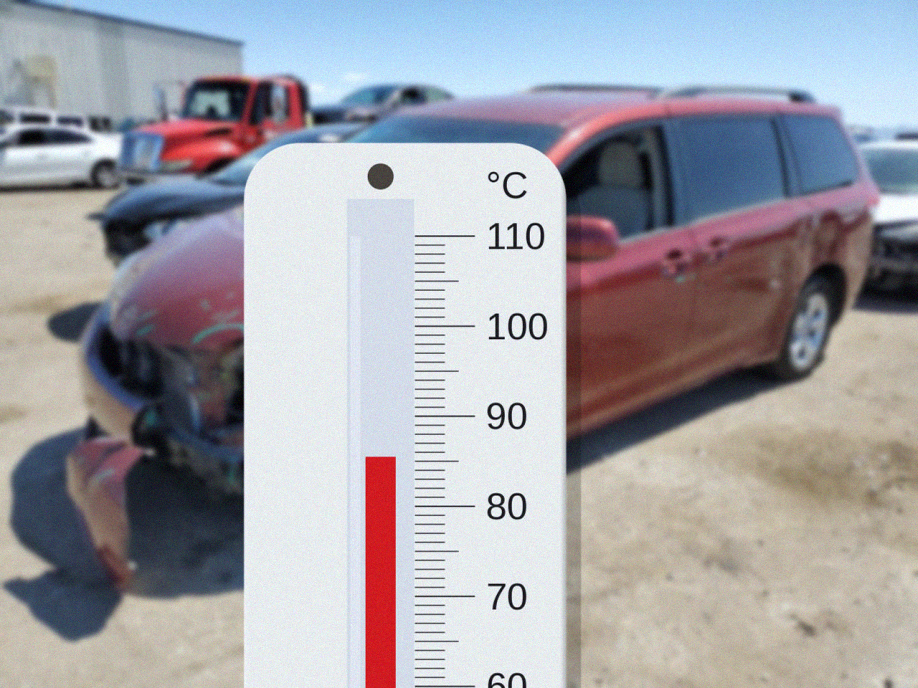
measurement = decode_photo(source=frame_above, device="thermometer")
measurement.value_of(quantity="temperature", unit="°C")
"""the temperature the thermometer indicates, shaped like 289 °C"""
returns 85.5 °C
